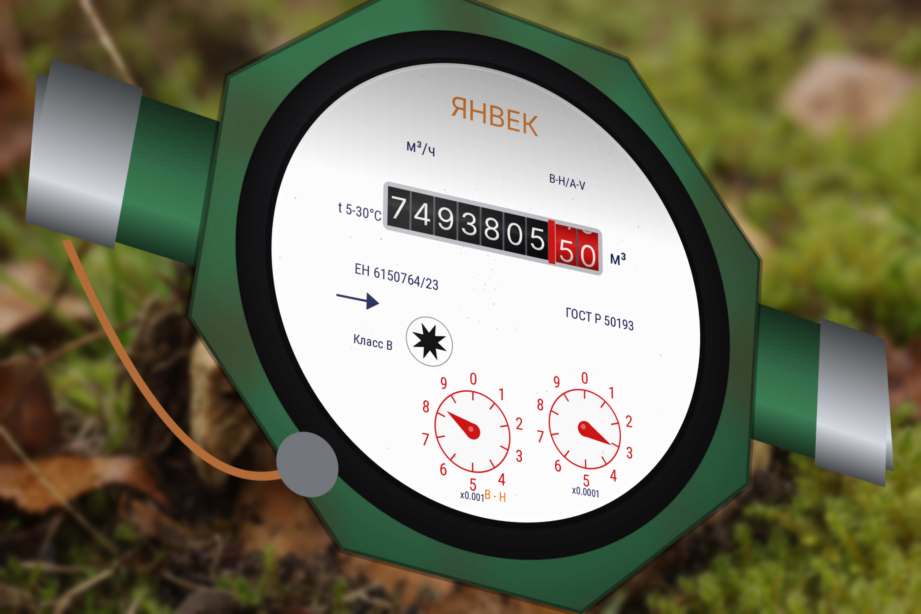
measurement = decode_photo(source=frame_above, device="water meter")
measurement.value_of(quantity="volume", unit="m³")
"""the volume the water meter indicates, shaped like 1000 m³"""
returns 7493805.4983 m³
